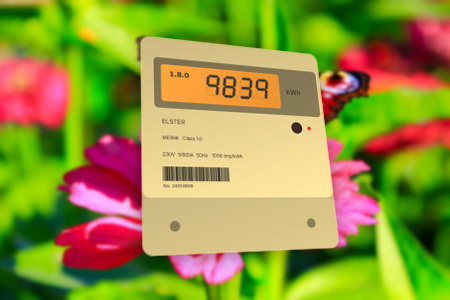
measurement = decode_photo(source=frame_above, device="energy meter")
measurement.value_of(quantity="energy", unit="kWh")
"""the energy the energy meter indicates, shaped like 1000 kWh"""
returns 9839 kWh
